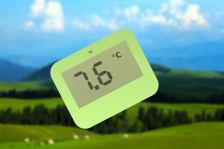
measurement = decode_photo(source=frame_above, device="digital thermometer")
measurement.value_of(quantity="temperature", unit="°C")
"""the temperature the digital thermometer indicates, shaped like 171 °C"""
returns 7.6 °C
